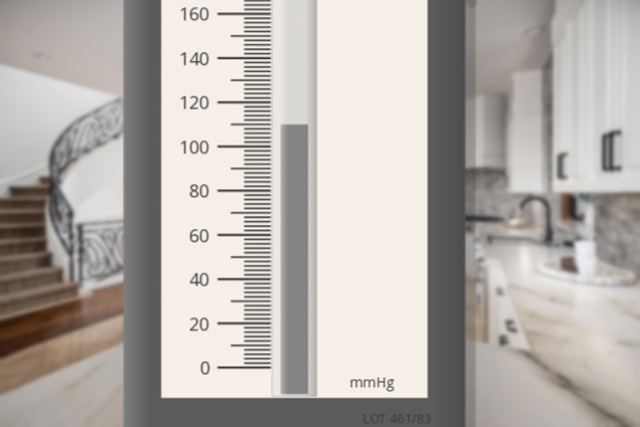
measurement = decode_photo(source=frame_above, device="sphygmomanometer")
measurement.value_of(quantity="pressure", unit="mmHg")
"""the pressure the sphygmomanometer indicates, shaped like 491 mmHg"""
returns 110 mmHg
